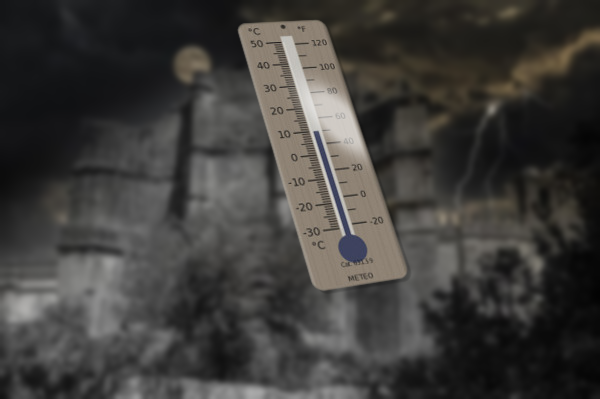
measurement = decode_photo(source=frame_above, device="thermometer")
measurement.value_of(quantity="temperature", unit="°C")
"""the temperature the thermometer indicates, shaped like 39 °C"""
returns 10 °C
